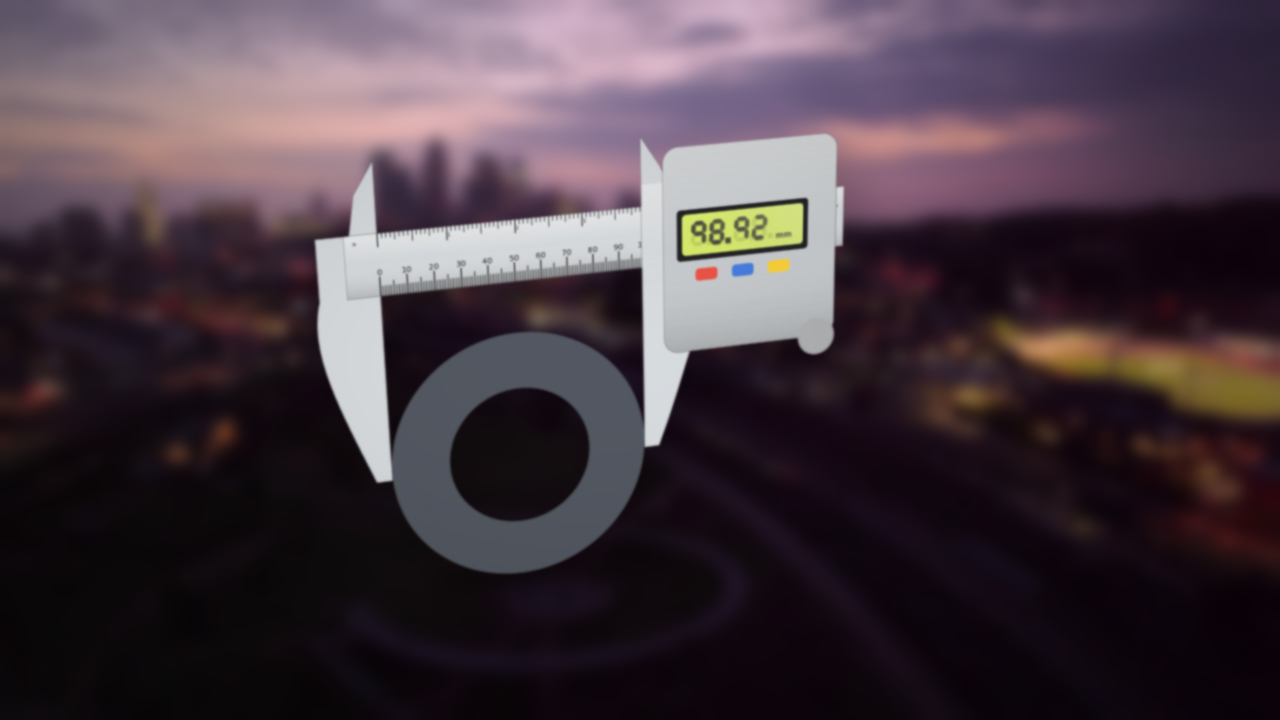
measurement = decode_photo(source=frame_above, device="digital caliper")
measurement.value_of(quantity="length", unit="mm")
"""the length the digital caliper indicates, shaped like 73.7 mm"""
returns 98.92 mm
